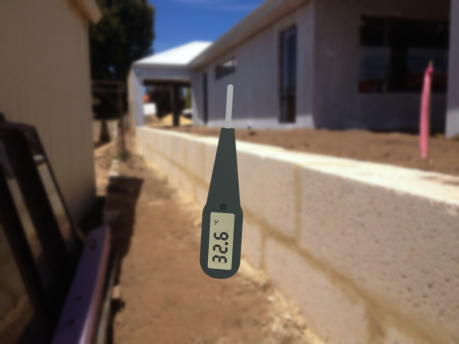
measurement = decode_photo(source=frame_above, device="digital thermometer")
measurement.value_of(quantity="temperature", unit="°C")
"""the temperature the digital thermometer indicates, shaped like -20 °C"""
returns 32.6 °C
